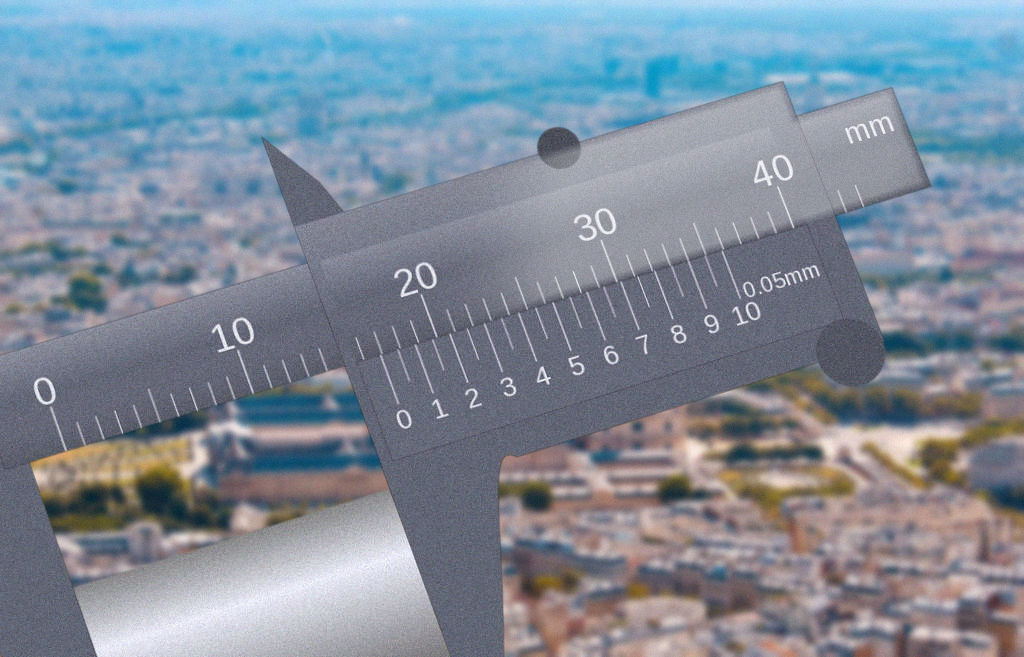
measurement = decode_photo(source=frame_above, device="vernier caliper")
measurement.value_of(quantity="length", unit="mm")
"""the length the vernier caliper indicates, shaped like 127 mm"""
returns 16.9 mm
